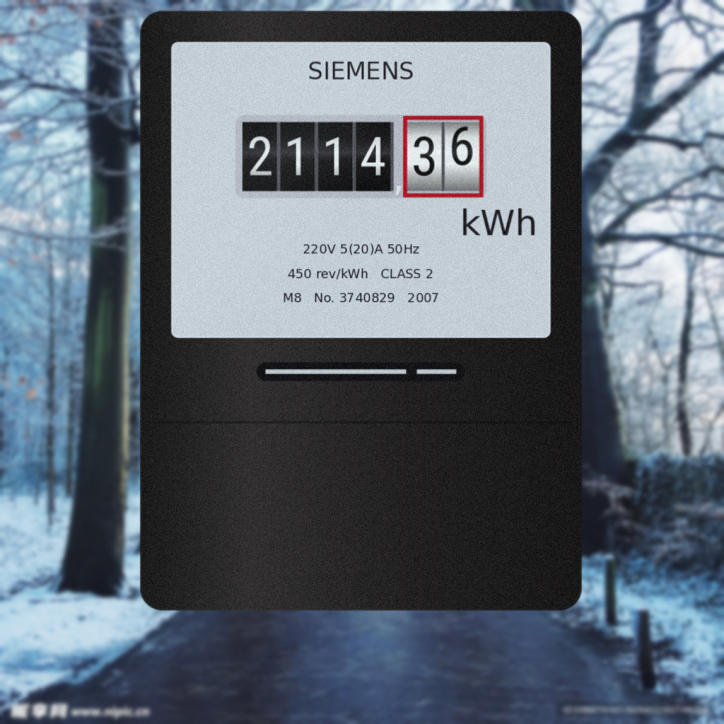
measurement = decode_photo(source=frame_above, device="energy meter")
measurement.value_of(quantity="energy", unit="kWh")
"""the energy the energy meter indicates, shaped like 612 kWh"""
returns 2114.36 kWh
